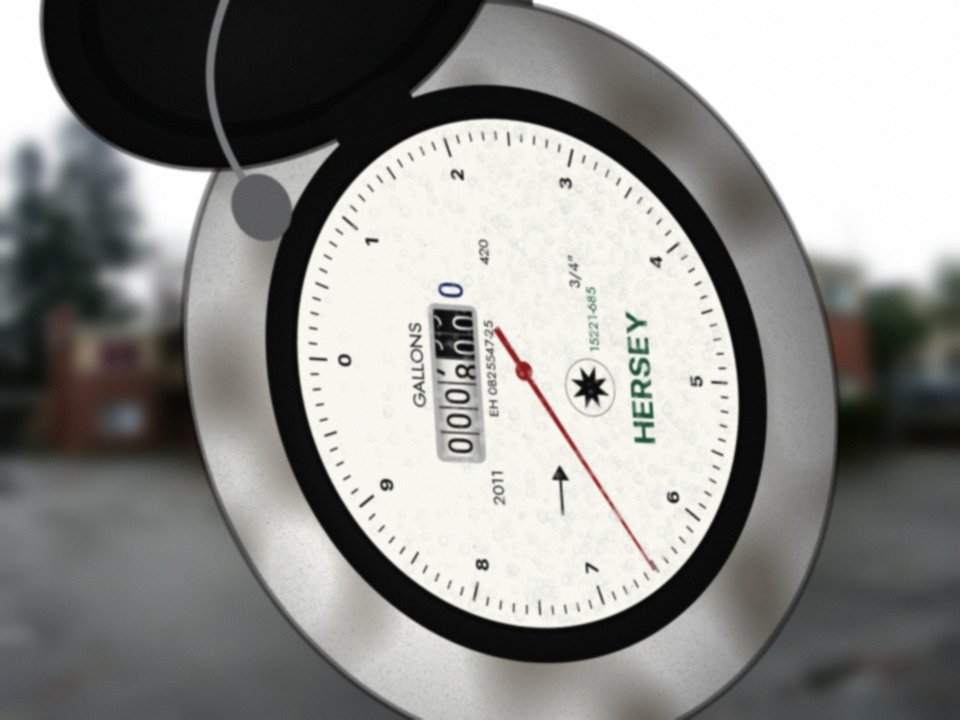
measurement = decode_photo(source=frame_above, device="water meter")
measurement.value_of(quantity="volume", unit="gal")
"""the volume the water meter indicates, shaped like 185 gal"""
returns 7996.5 gal
